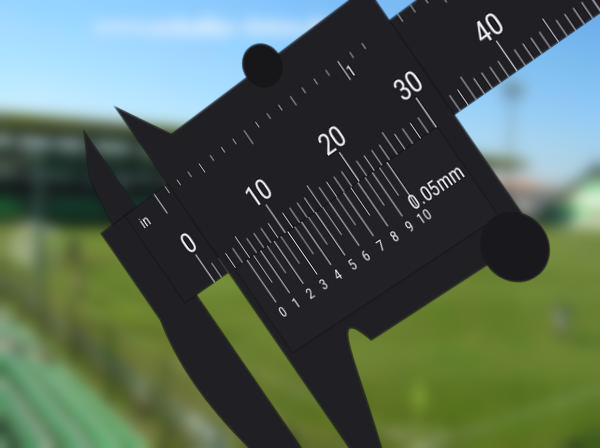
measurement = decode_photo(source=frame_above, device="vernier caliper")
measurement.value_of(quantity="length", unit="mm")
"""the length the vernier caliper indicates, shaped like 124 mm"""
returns 4.6 mm
